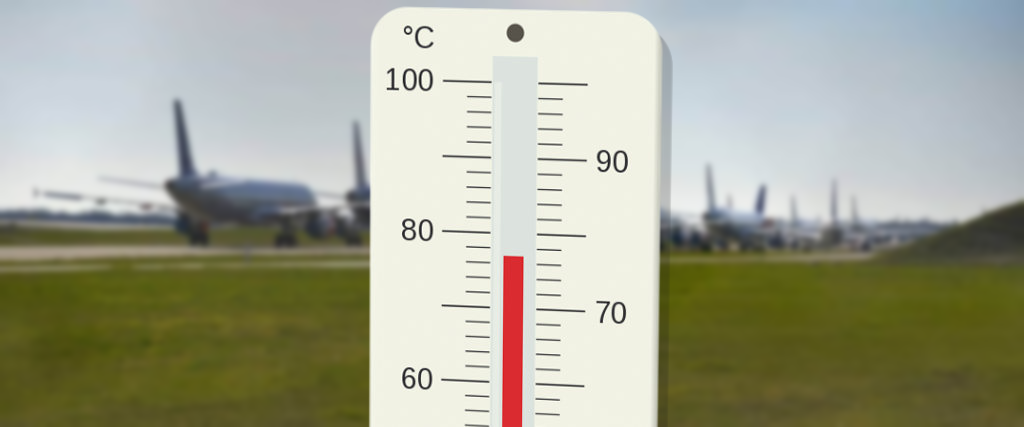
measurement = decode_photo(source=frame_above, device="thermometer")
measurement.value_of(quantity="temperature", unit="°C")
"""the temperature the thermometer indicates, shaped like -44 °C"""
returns 77 °C
